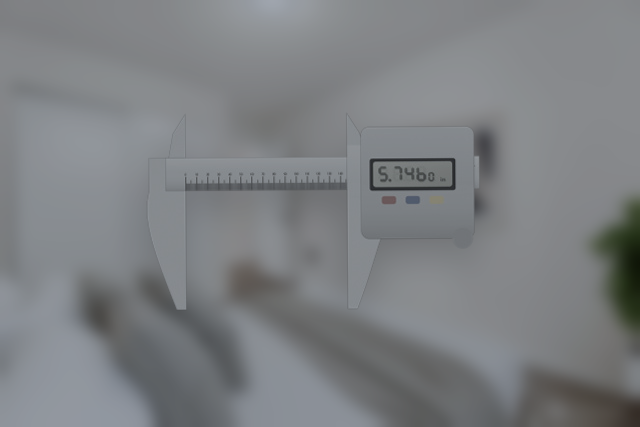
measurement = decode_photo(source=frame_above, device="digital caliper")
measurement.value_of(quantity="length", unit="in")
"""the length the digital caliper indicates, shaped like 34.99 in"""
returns 5.7460 in
